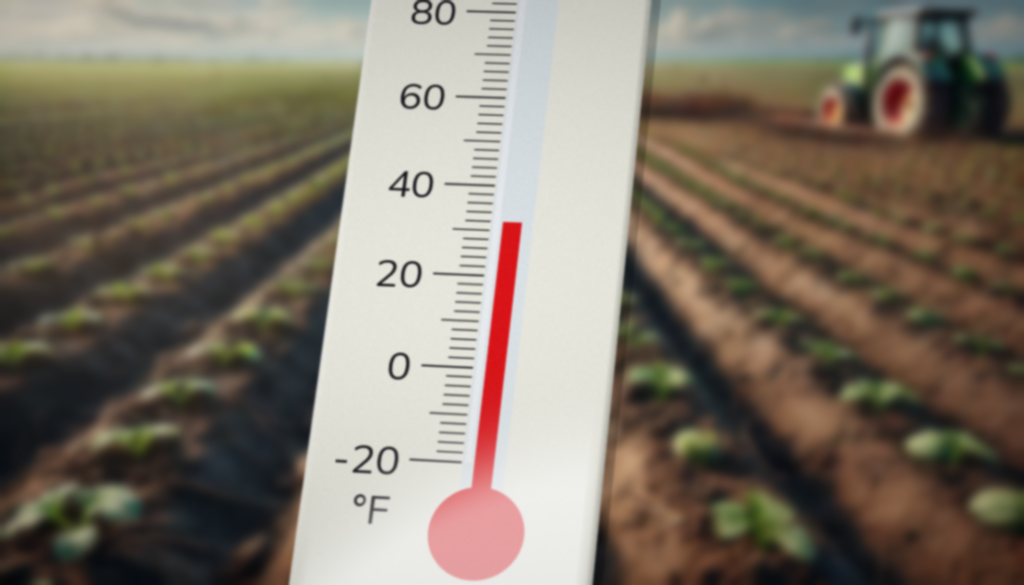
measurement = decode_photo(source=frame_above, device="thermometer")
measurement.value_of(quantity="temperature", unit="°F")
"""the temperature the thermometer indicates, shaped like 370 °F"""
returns 32 °F
